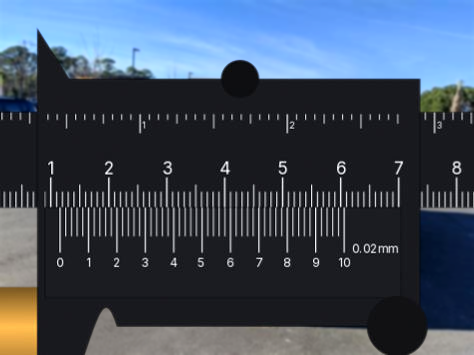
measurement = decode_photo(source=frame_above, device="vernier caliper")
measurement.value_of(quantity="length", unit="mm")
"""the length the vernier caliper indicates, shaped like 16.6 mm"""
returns 11.6 mm
